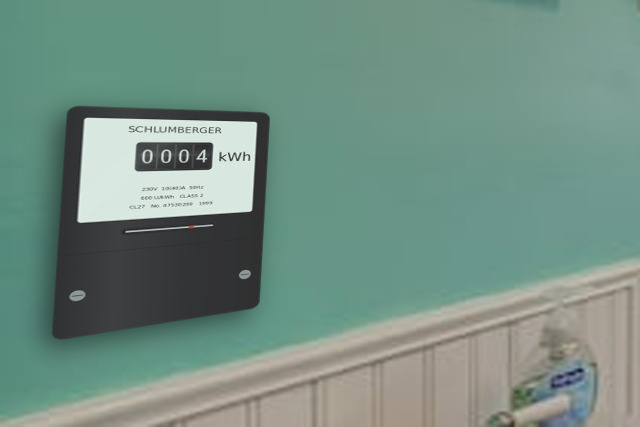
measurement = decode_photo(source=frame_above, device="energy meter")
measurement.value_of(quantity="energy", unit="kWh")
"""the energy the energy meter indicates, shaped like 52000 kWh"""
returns 4 kWh
